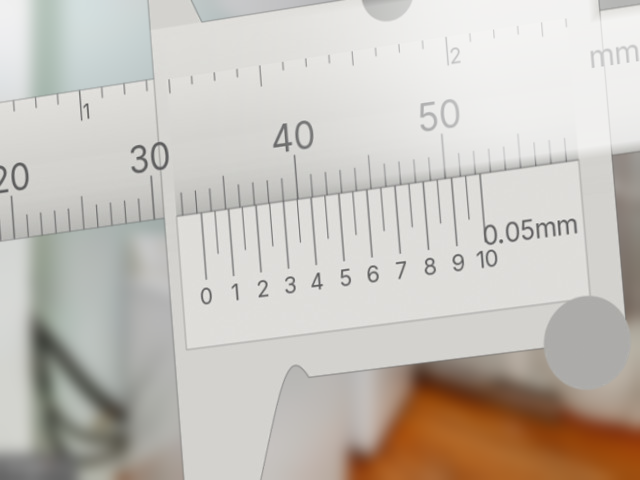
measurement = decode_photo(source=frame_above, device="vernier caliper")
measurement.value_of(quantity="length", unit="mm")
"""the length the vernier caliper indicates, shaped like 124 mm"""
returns 33.3 mm
